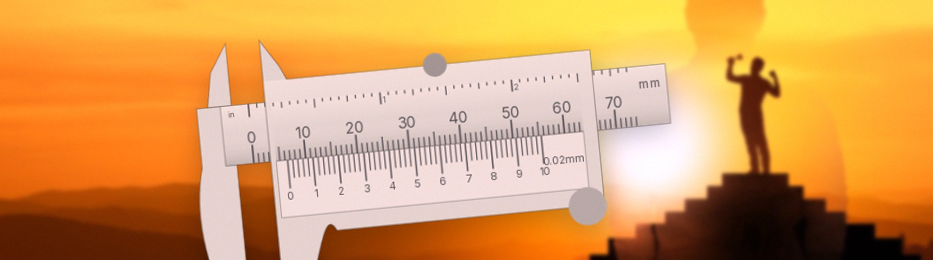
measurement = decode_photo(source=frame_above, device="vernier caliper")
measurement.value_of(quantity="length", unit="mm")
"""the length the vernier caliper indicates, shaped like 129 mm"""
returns 6.5 mm
